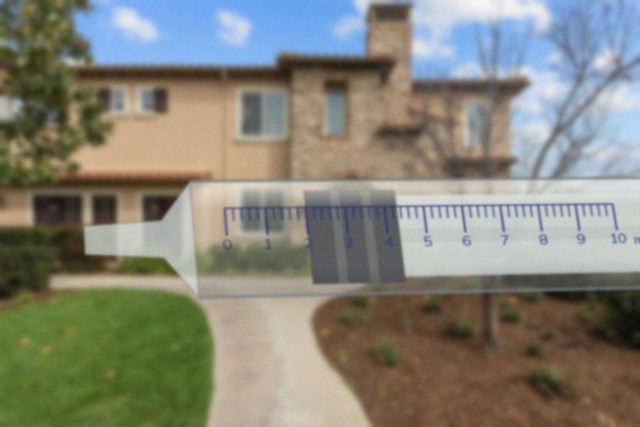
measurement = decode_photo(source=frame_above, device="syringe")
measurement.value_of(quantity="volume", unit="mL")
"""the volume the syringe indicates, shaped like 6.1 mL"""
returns 2 mL
